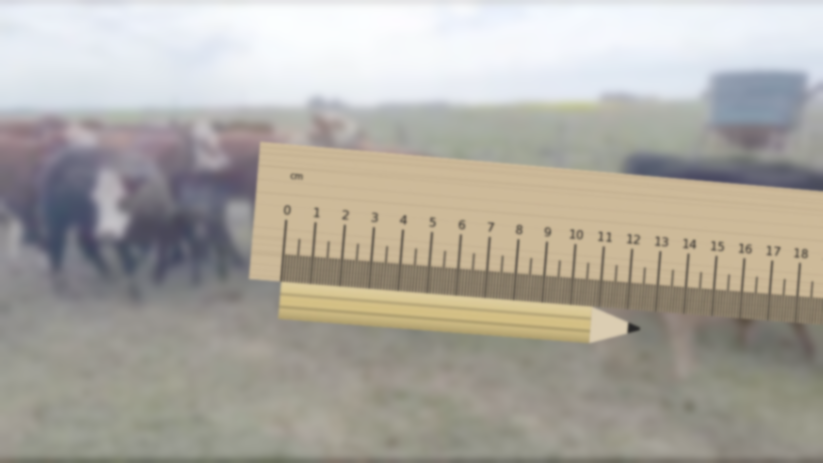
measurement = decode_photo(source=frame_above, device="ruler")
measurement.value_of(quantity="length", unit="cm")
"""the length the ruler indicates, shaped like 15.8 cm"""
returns 12.5 cm
